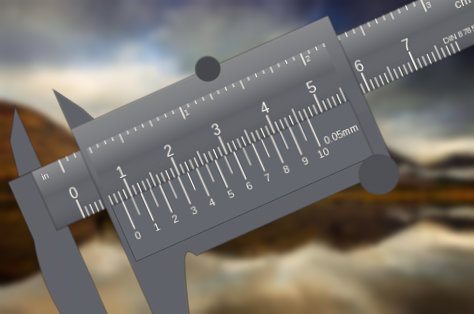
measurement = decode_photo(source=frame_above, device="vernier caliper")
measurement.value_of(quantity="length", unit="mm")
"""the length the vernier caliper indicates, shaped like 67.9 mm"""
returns 8.0 mm
